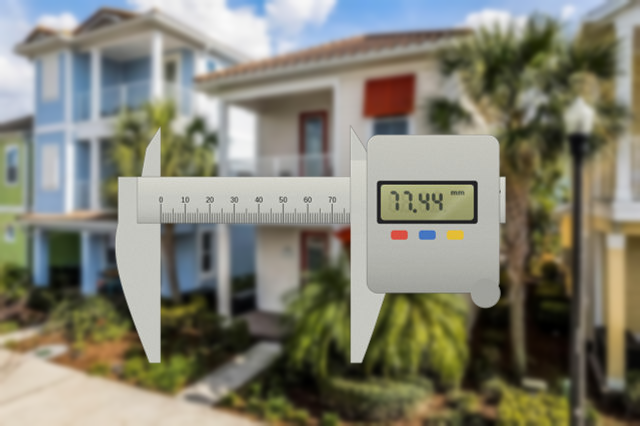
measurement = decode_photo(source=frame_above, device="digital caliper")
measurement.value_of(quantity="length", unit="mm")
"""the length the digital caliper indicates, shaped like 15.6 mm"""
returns 77.44 mm
